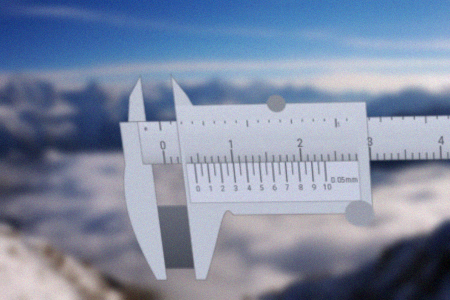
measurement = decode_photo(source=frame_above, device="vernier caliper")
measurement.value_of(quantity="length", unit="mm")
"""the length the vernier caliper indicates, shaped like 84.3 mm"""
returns 4.4 mm
